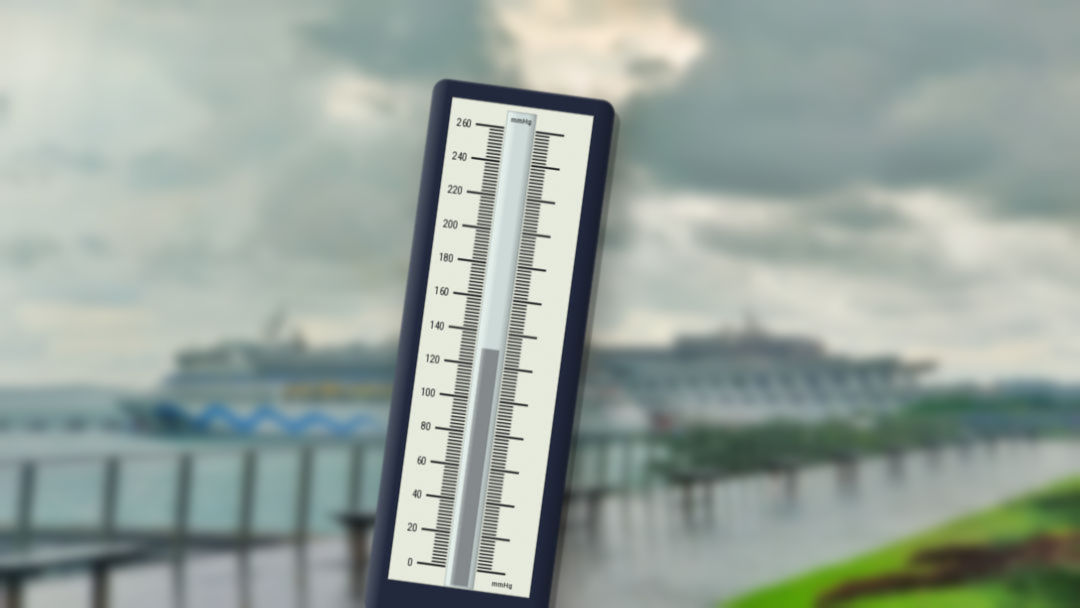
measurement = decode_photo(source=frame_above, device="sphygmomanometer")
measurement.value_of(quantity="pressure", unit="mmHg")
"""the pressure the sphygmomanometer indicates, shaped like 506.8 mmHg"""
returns 130 mmHg
